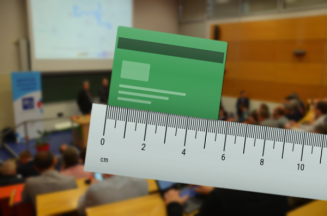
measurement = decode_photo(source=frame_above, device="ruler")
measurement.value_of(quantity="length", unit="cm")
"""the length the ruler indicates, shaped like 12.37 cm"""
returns 5.5 cm
